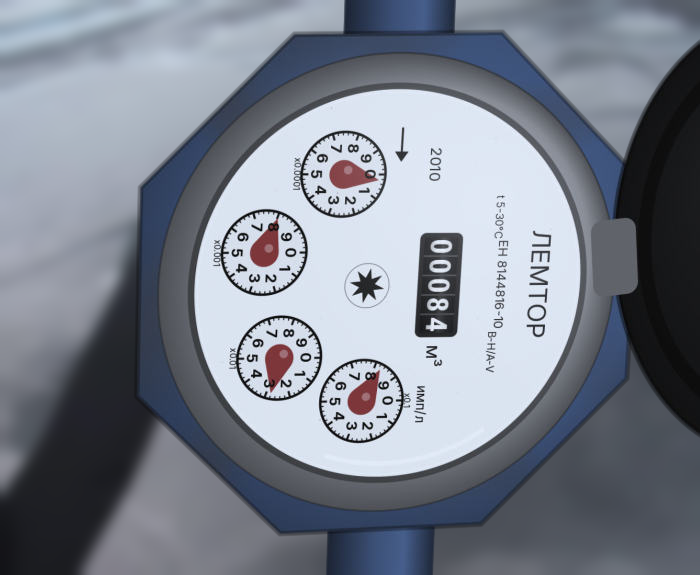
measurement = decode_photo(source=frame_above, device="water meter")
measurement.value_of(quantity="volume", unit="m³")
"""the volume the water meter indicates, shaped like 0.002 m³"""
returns 84.8280 m³
